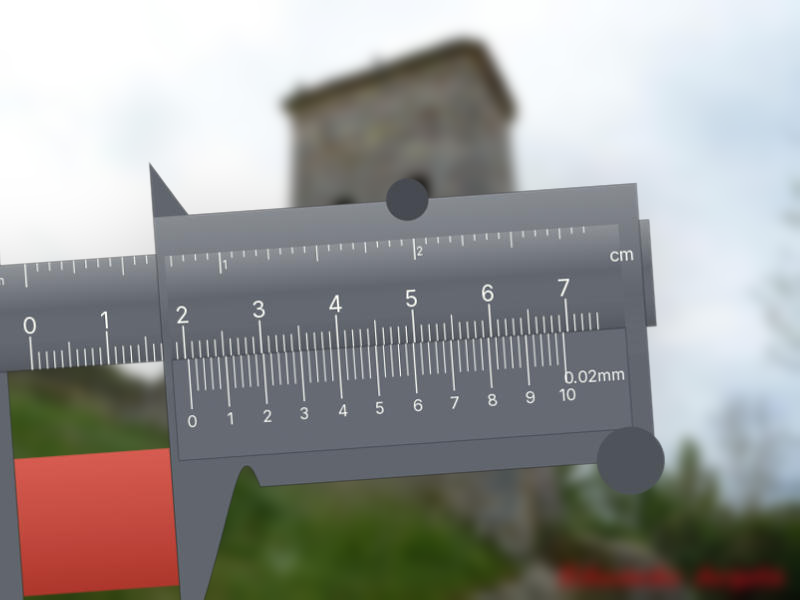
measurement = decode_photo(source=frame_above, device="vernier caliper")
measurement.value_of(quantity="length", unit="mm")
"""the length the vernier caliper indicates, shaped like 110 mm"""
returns 20.4 mm
